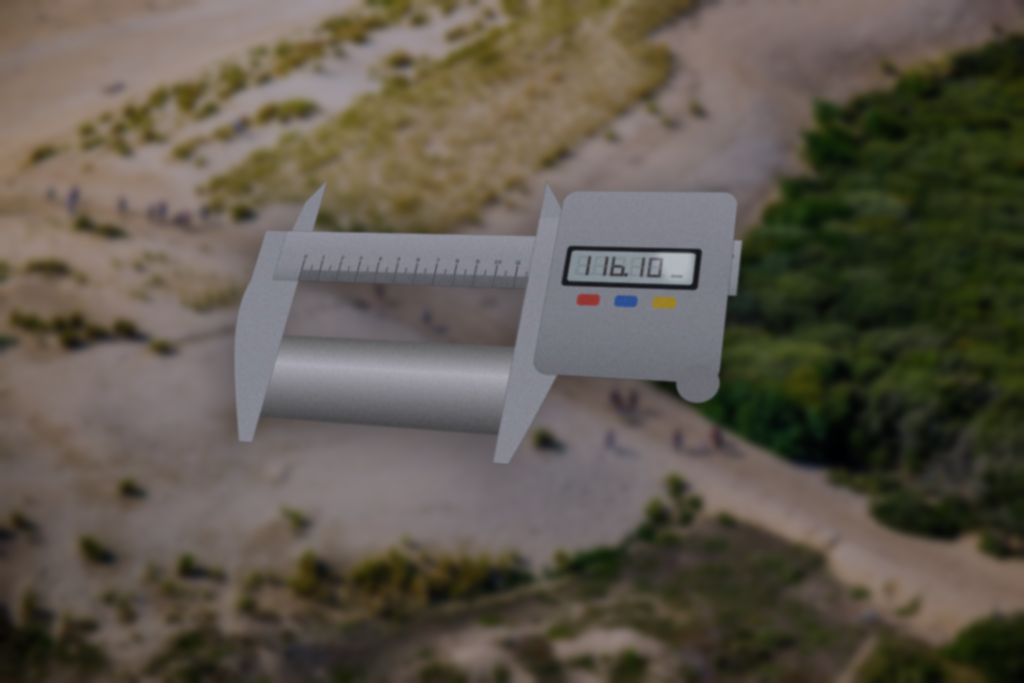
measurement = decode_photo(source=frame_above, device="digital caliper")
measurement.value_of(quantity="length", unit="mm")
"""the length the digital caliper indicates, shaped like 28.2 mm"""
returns 116.10 mm
